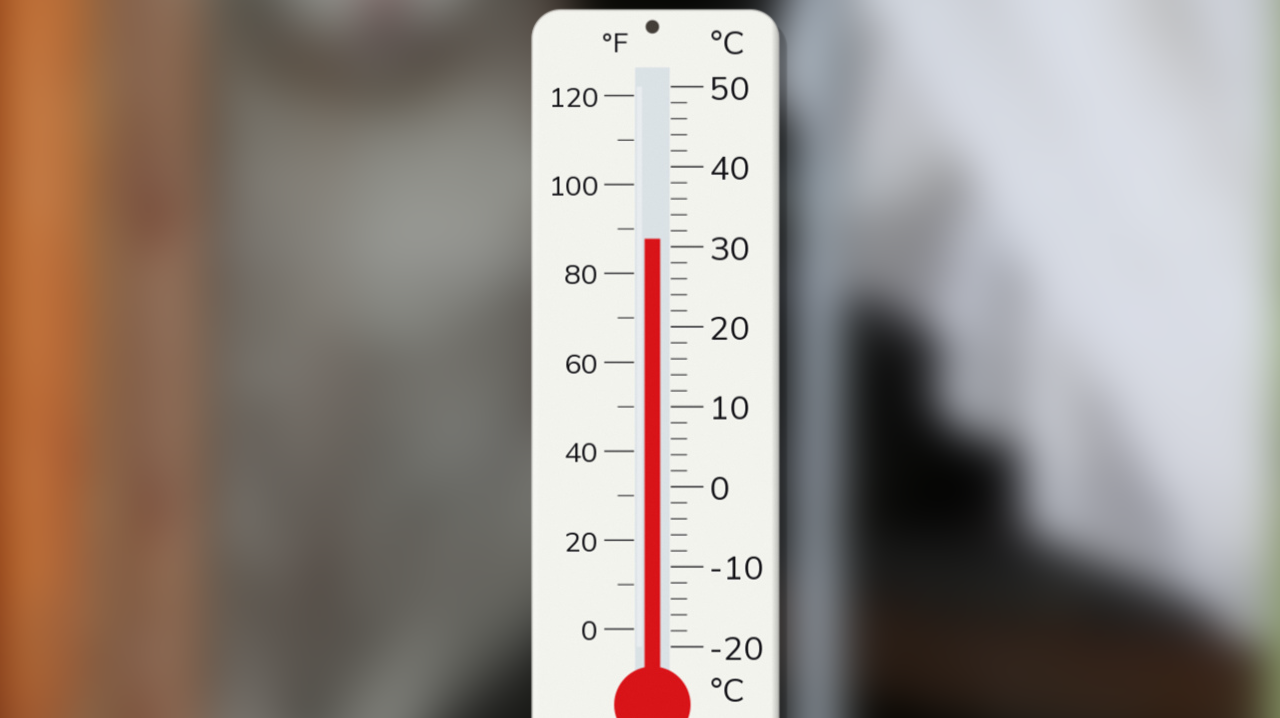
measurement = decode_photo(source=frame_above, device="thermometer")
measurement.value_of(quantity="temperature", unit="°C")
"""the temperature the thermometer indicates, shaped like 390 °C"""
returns 31 °C
